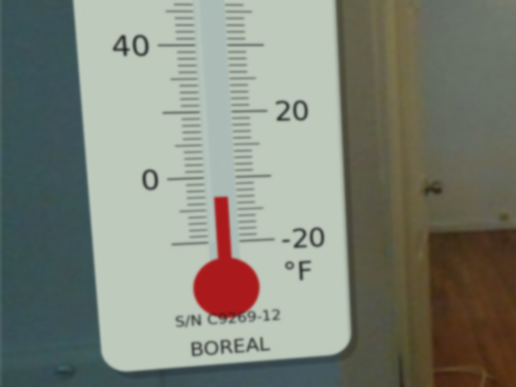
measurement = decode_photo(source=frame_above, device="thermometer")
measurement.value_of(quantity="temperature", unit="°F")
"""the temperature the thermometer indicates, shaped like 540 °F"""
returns -6 °F
